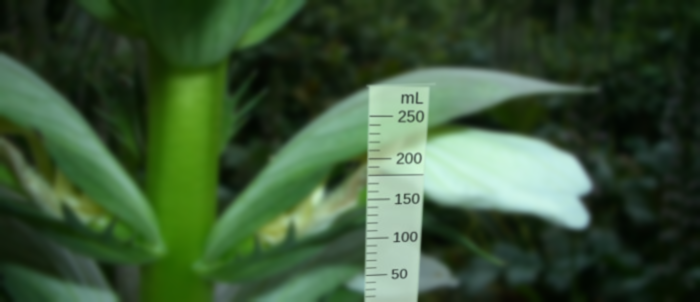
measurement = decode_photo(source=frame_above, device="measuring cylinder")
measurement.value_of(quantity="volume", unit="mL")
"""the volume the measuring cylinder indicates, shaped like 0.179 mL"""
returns 180 mL
